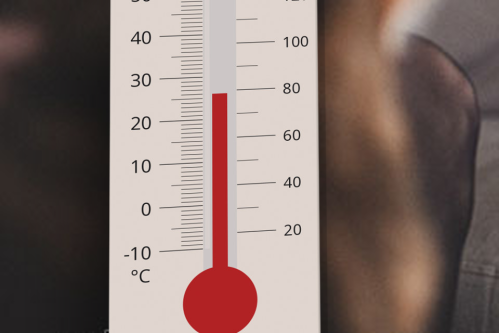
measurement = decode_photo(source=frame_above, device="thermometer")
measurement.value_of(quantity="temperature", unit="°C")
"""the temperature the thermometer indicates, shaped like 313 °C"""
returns 26 °C
